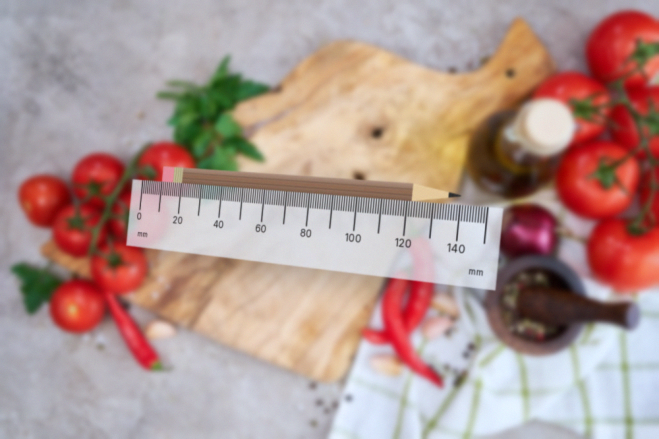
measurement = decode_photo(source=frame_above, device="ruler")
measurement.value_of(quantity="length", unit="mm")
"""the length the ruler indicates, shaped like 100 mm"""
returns 130 mm
